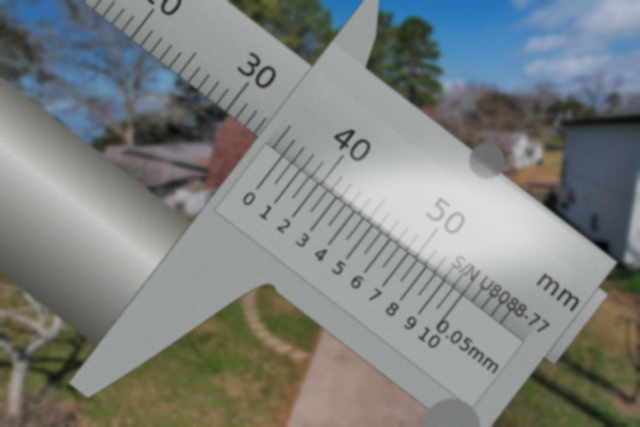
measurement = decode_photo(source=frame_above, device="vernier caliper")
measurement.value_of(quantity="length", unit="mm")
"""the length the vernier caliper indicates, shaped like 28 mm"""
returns 36.0 mm
